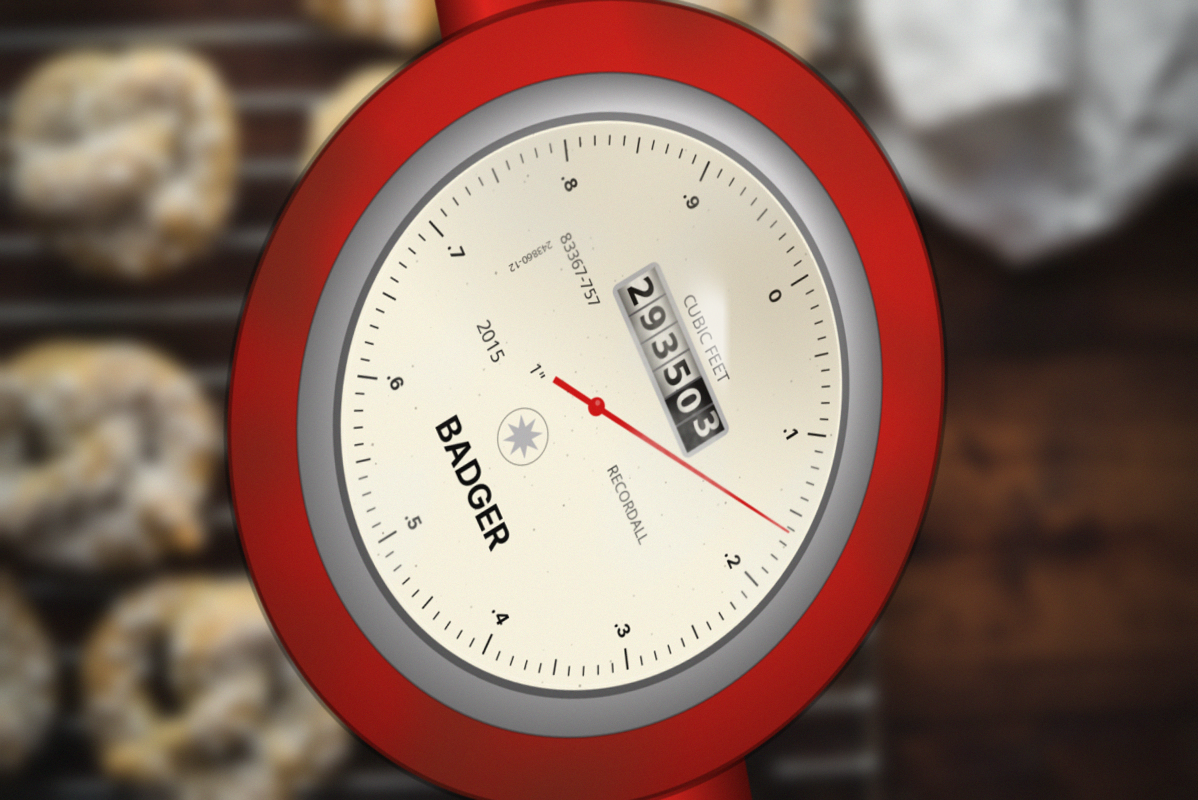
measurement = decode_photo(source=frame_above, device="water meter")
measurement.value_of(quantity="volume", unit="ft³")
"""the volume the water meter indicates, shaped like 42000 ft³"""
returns 293503.16 ft³
